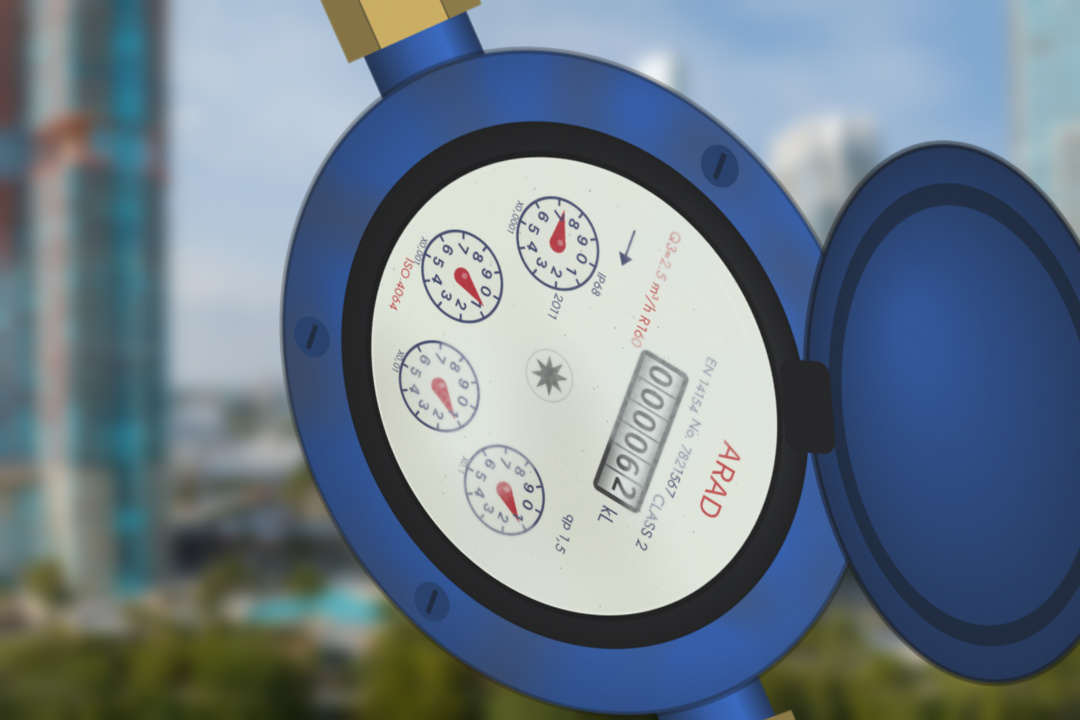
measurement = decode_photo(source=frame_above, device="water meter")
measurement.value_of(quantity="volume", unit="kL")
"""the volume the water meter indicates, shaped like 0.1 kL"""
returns 62.1107 kL
